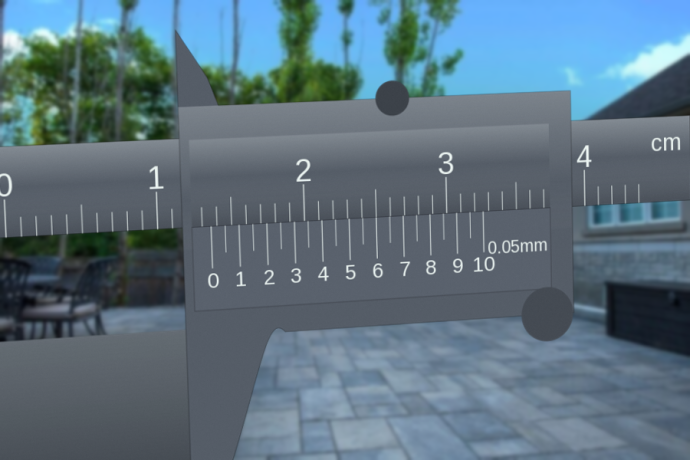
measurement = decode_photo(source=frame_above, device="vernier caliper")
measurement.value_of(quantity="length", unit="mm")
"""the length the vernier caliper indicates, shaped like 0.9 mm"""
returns 13.6 mm
